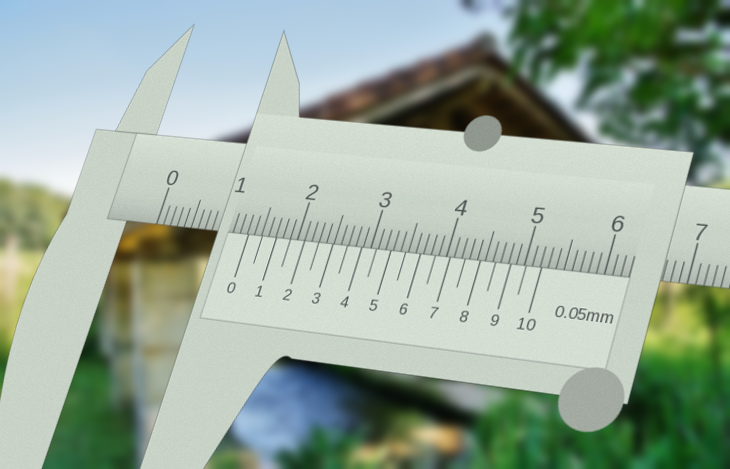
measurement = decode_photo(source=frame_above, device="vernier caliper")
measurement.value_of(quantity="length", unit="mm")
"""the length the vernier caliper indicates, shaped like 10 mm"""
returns 13.2 mm
